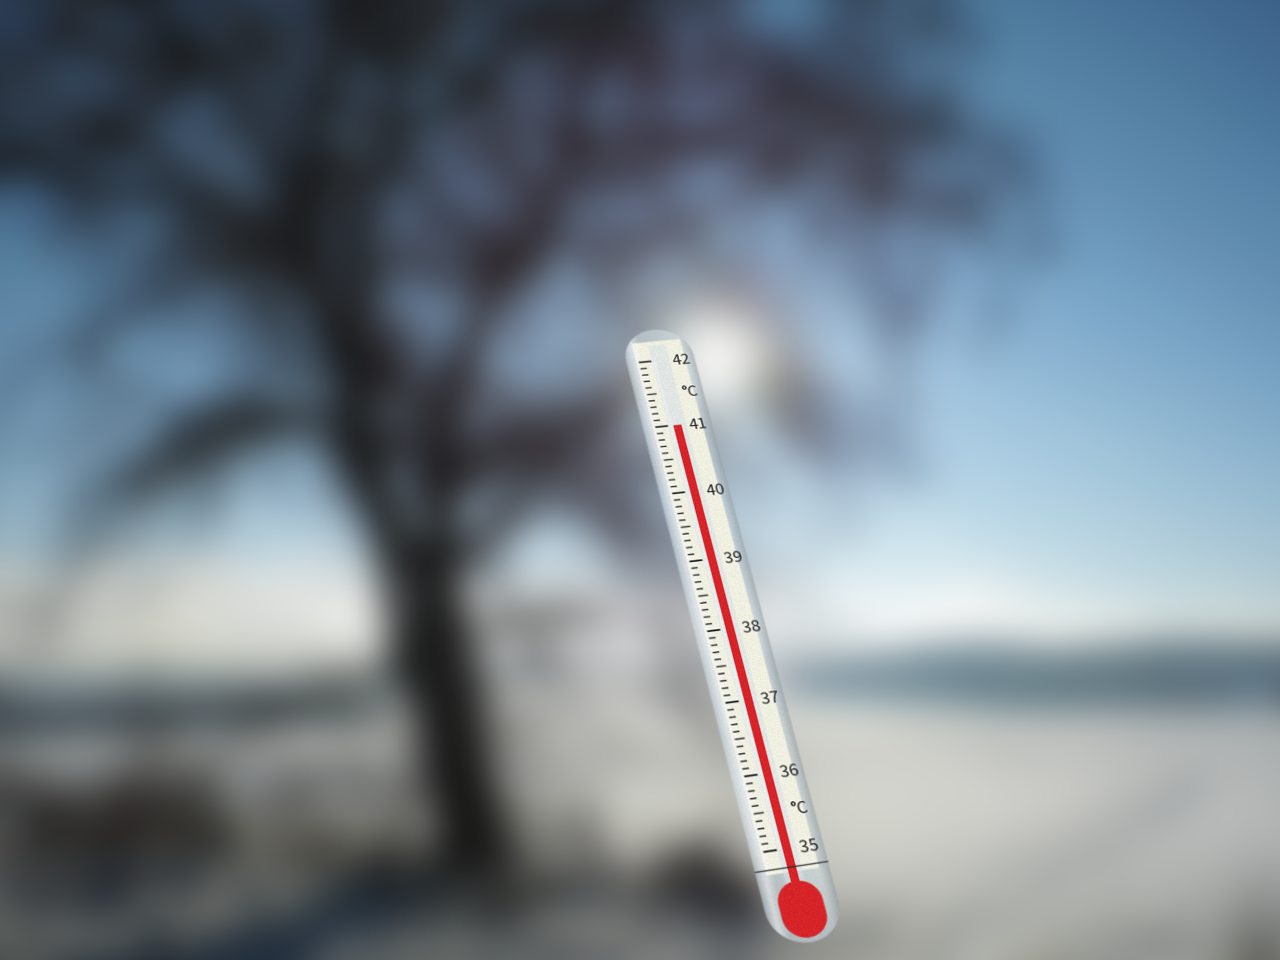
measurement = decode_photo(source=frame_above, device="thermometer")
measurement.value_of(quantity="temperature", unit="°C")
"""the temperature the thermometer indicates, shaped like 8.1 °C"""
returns 41 °C
